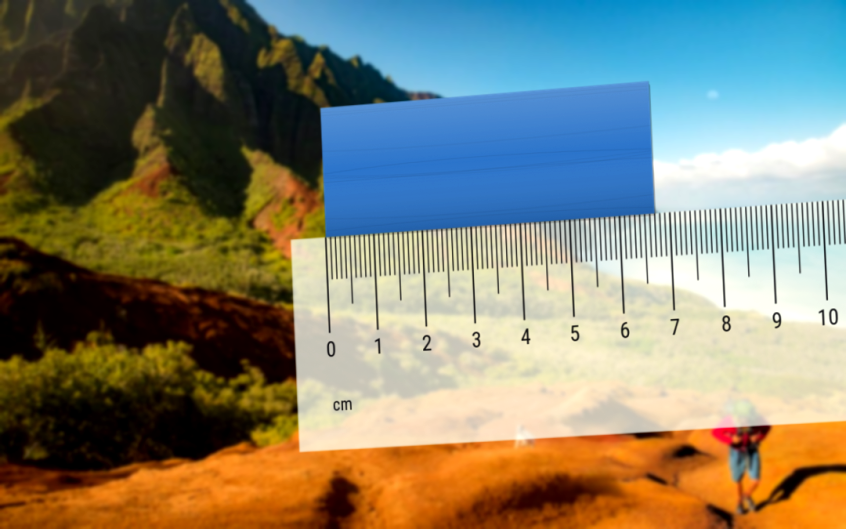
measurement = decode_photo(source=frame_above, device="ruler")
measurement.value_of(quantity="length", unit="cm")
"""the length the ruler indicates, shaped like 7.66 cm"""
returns 6.7 cm
